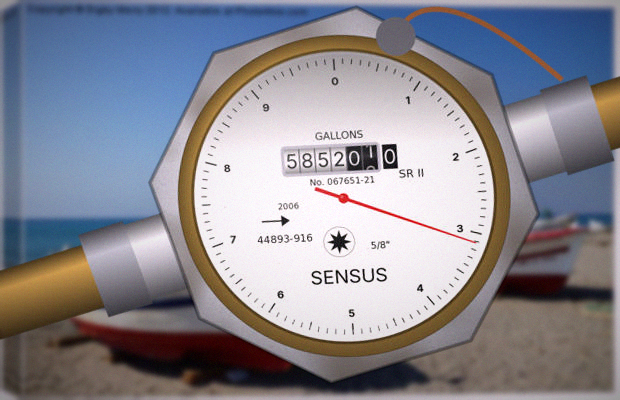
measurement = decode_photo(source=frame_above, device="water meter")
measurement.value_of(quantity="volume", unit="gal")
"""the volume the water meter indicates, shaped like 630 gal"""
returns 5852013.1 gal
